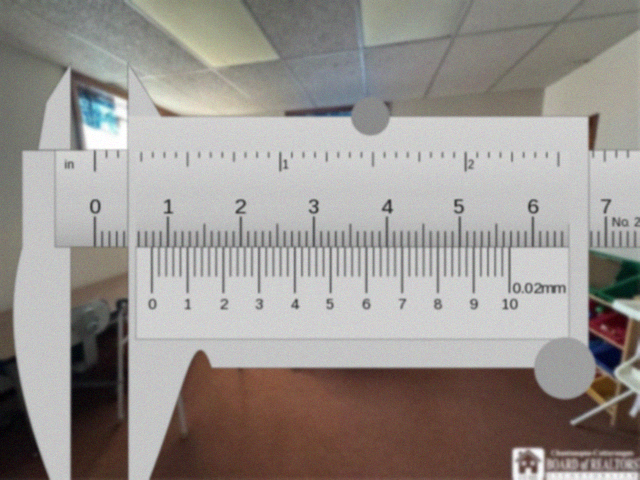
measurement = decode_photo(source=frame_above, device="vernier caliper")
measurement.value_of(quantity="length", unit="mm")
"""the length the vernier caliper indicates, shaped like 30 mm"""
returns 7.8 mm
